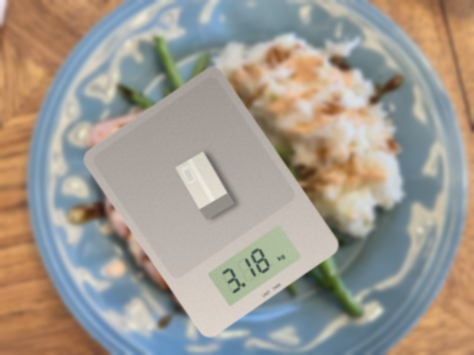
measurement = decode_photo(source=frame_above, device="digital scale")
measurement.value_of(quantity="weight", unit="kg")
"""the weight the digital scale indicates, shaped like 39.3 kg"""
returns 3.18 kg
